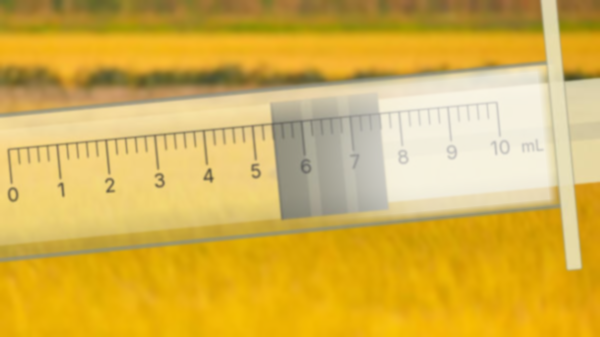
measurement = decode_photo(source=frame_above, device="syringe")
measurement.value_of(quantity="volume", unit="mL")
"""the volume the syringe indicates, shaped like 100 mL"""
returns 5.4 mL
